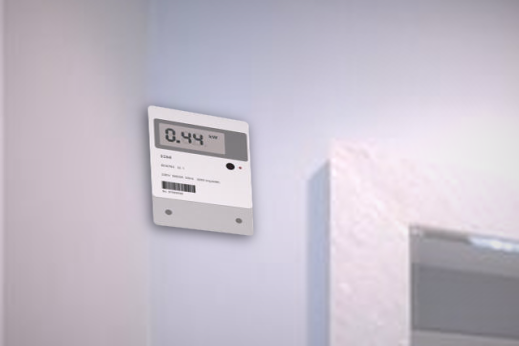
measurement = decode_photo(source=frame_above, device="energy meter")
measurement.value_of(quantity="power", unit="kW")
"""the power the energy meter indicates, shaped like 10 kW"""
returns 0.44 kW
